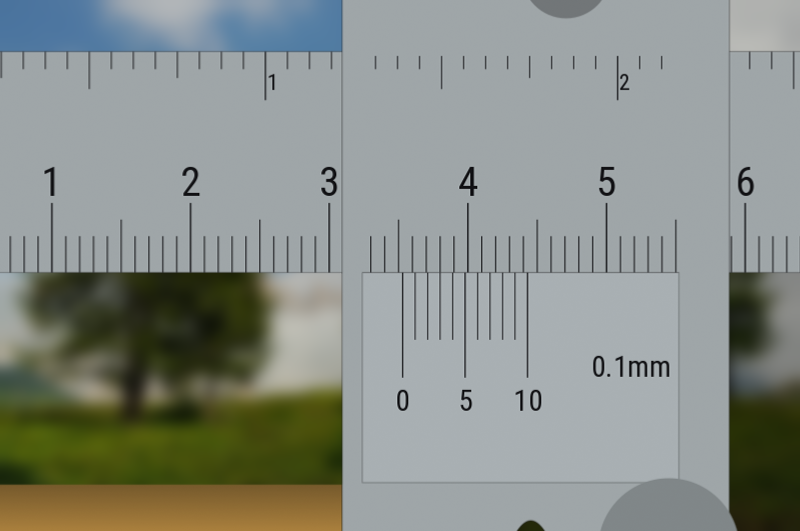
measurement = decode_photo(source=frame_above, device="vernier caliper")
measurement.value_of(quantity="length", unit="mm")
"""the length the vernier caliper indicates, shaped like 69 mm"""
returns 35.3 mm
